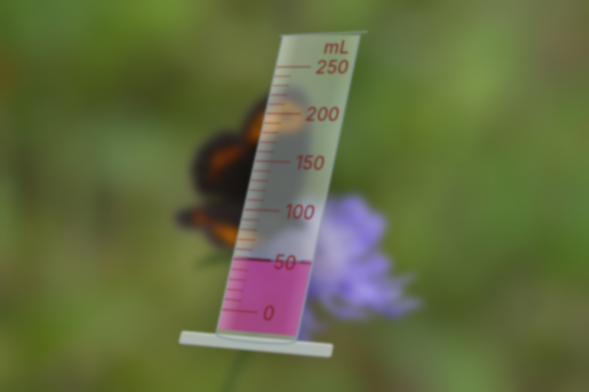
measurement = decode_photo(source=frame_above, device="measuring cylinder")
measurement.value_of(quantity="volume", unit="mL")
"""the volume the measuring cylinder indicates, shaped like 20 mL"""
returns 50 mL
